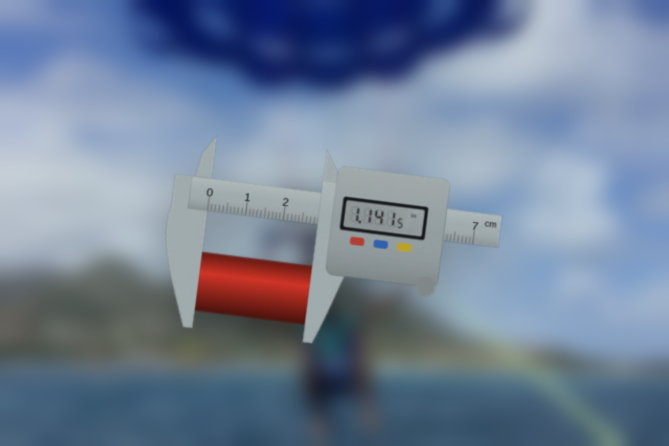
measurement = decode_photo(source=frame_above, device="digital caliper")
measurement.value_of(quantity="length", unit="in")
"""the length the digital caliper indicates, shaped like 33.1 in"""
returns 1.1415 in
